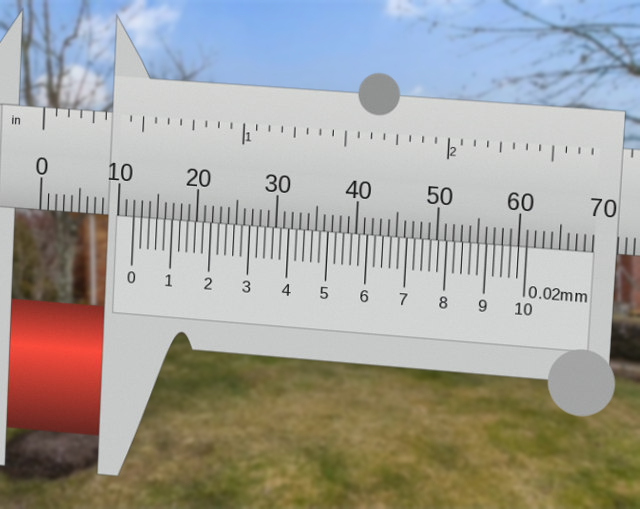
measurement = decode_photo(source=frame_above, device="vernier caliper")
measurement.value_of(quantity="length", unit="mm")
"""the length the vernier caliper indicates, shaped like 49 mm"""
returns 12.0 mm
